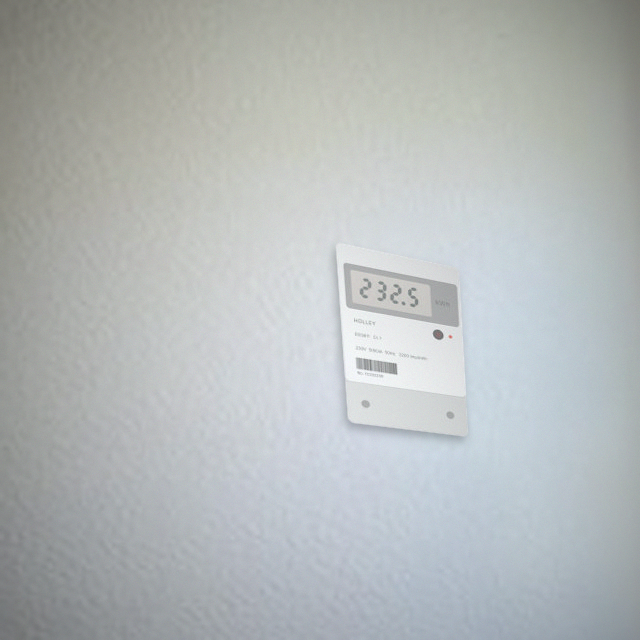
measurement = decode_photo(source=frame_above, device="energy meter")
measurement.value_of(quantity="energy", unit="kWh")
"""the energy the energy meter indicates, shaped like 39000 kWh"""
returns 232.5 kWh
